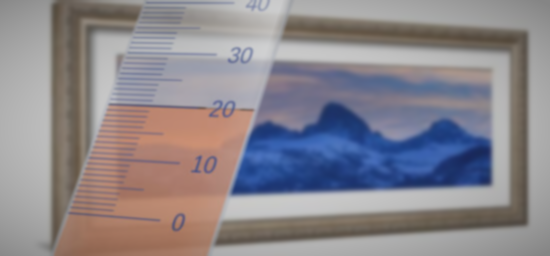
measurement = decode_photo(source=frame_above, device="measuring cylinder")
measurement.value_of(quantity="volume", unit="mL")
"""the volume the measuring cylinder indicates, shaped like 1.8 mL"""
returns 20 mL
